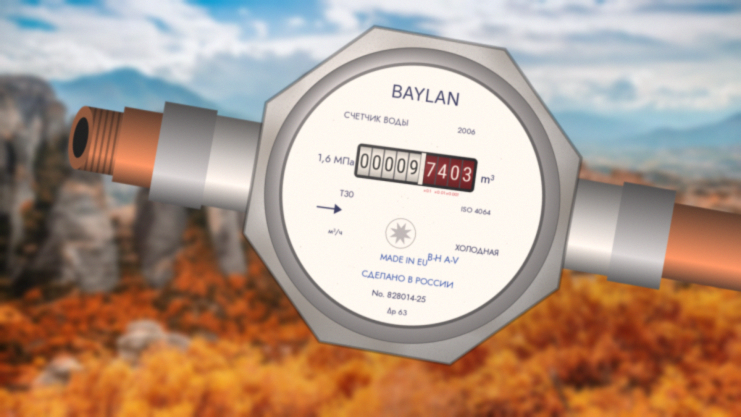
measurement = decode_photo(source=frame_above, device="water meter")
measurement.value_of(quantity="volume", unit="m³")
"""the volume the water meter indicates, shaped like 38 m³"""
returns 9.7403 m³
